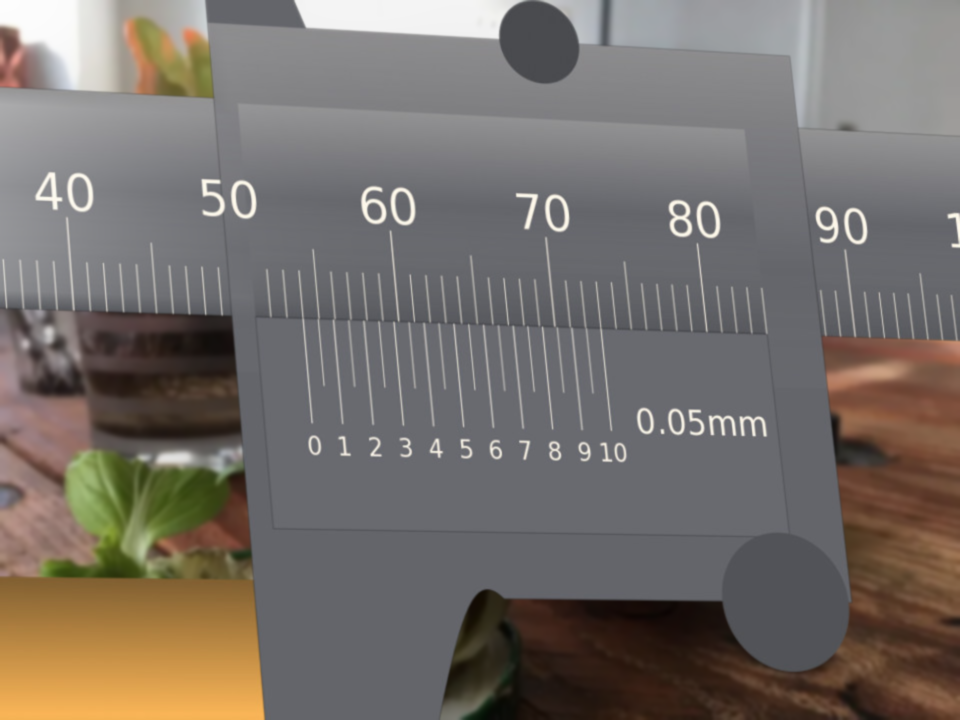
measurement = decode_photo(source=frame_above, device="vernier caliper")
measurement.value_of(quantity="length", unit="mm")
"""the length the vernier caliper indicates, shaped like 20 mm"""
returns 54.0 mm
